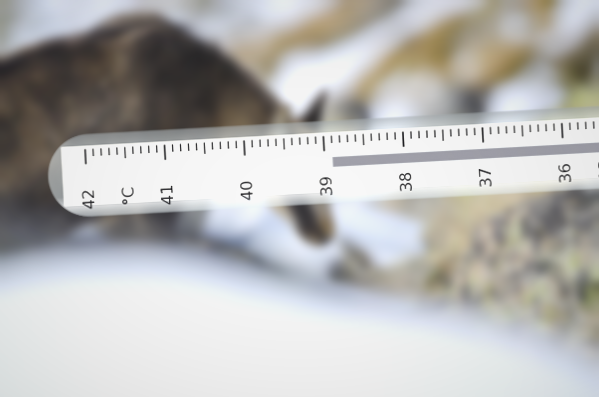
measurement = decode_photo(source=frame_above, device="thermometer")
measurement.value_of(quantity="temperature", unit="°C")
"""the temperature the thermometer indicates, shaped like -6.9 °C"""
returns 38.9 °C
